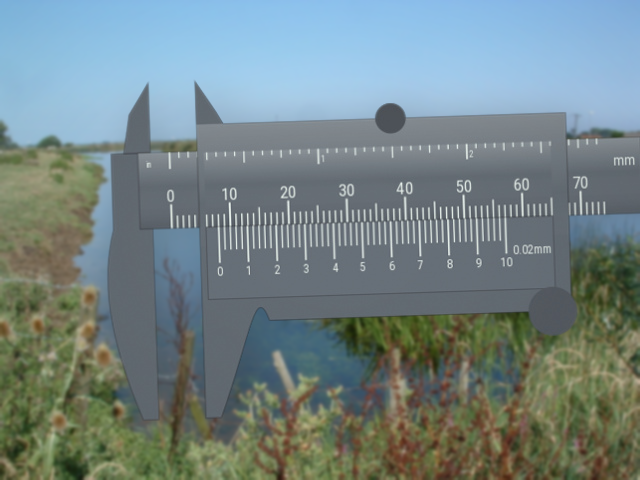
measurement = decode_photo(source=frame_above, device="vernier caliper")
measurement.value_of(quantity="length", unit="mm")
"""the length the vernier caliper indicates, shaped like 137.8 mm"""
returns 8.0 mm
